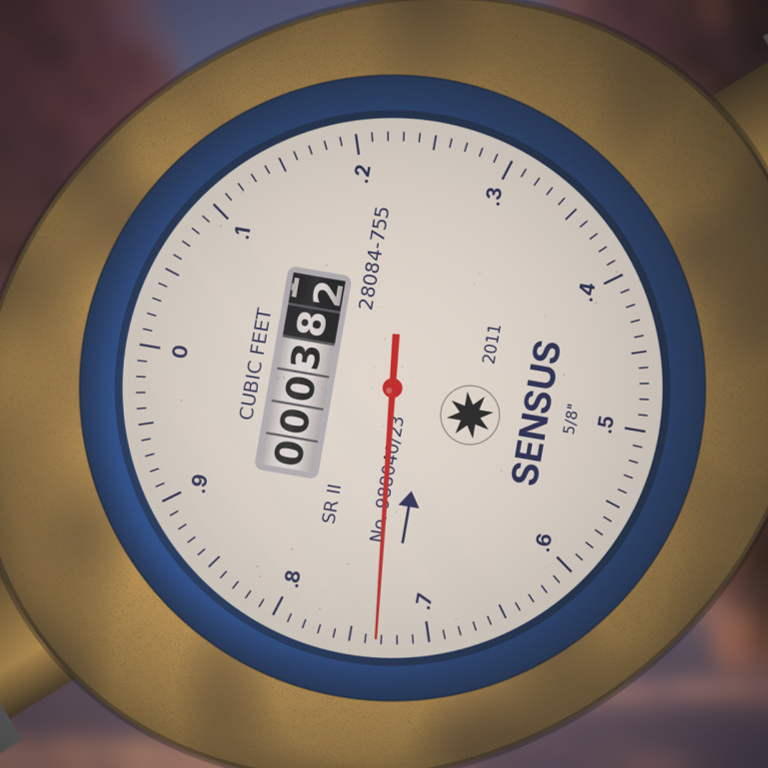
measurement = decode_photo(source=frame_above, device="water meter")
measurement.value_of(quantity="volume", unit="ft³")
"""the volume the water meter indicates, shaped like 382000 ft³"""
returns 381.73 ft³
